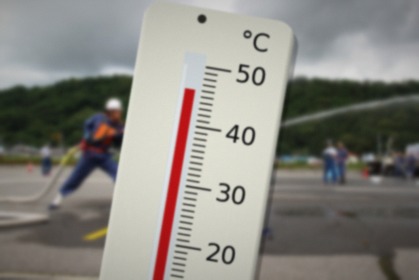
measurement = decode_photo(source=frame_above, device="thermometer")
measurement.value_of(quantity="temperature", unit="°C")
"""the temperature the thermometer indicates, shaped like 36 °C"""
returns 46 °C
